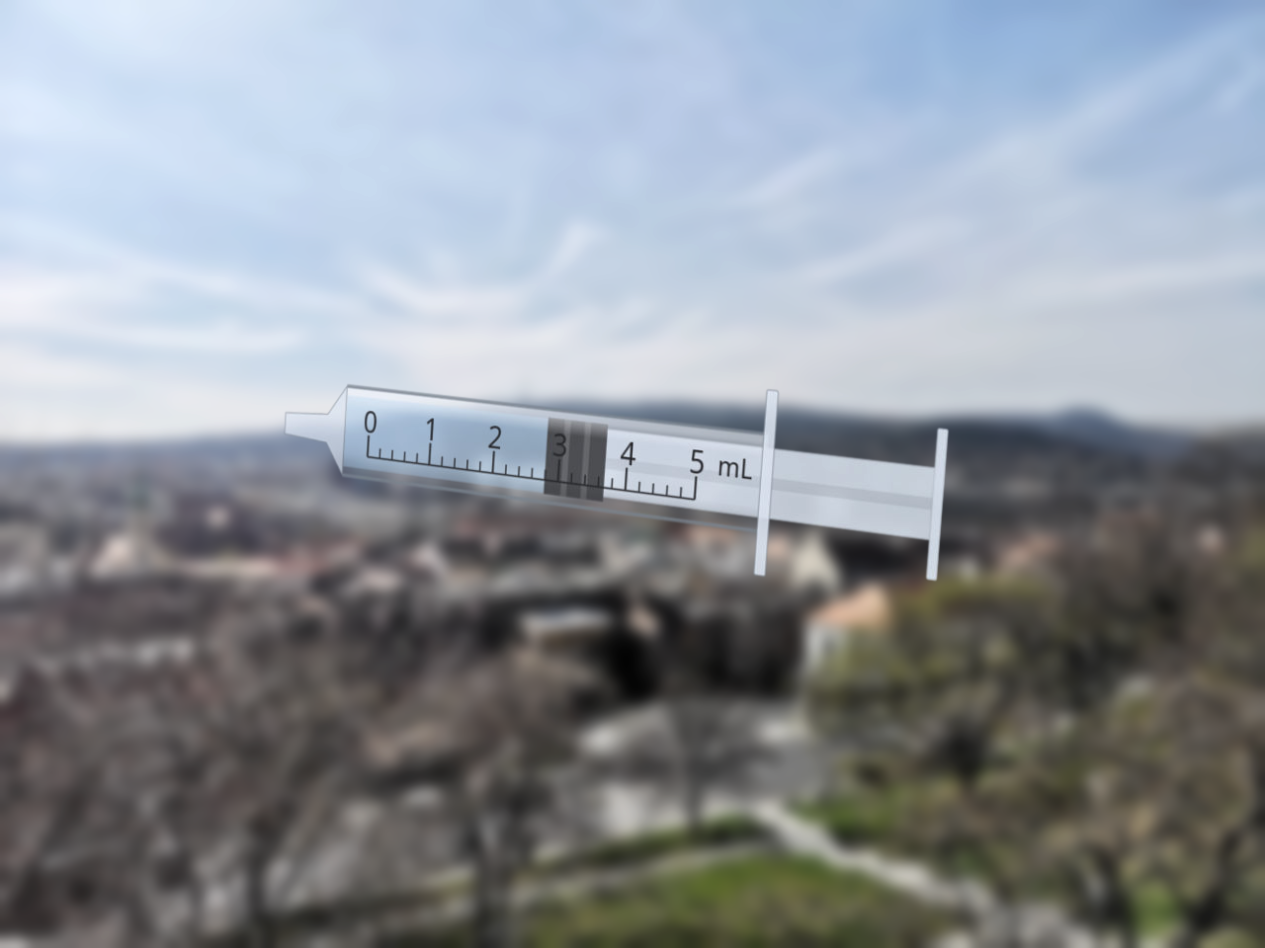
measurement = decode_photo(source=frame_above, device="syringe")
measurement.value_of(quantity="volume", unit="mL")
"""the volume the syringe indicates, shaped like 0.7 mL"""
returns 2.8 mL
